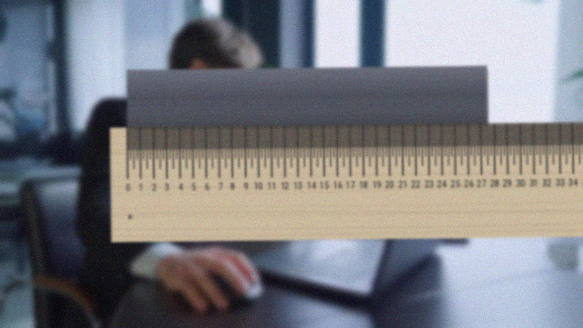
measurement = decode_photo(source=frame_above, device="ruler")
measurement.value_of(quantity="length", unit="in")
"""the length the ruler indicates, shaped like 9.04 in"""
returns 27.5 in
